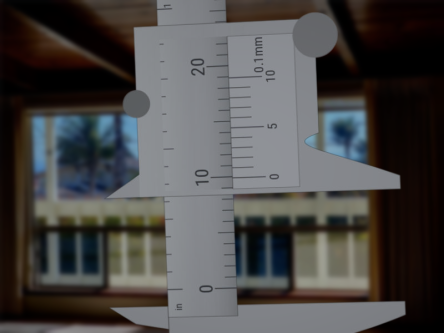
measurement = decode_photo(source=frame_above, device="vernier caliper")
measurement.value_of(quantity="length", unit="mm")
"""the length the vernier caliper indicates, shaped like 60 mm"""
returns 9.9 mm
